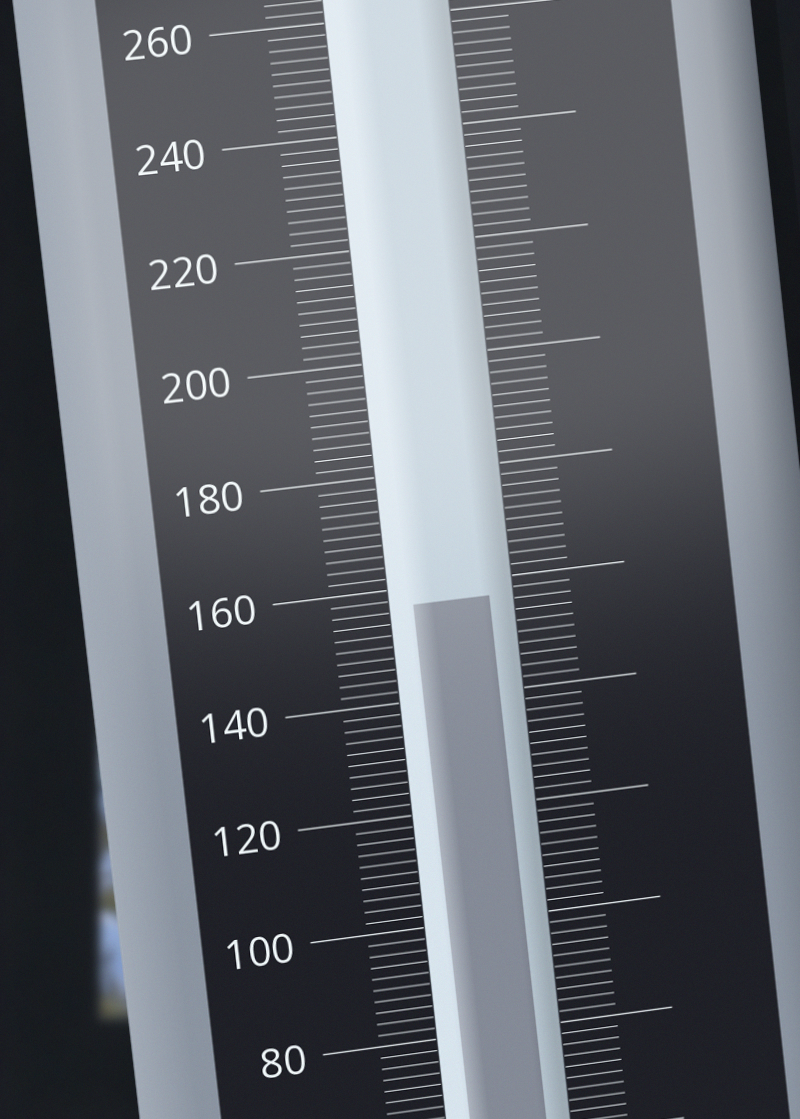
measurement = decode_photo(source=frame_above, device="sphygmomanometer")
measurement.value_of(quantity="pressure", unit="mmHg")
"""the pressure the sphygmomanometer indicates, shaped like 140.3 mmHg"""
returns 157 mmHg
